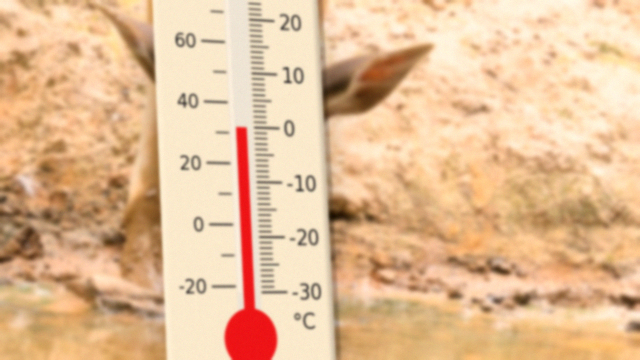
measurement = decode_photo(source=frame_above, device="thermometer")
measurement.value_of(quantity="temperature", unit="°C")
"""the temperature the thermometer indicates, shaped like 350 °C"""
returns 0 °C
